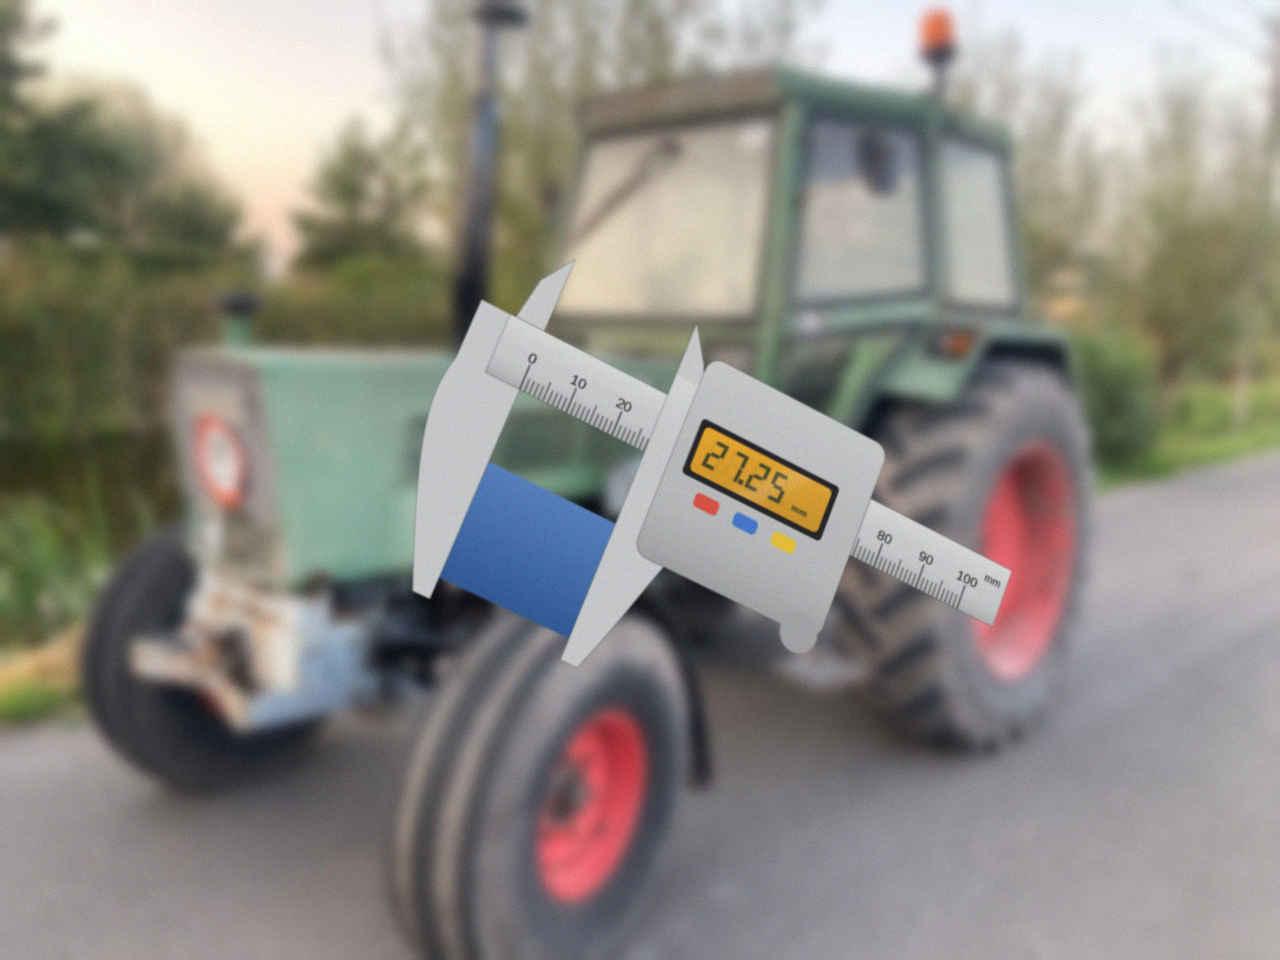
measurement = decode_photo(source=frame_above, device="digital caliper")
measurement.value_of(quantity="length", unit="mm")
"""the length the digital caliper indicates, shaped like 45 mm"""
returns 27.25 mm
